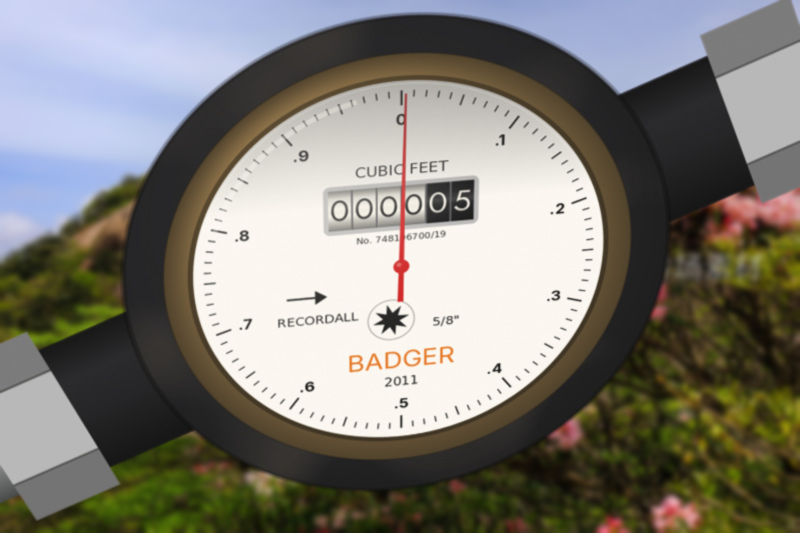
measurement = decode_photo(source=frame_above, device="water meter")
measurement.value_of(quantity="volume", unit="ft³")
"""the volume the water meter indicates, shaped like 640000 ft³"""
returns 5.00 ft³
